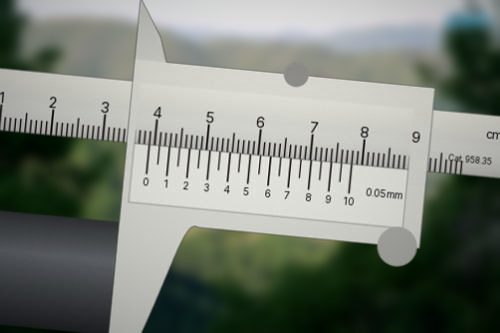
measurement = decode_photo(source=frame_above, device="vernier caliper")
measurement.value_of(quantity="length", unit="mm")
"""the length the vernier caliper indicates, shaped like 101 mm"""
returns 39.0 mm
